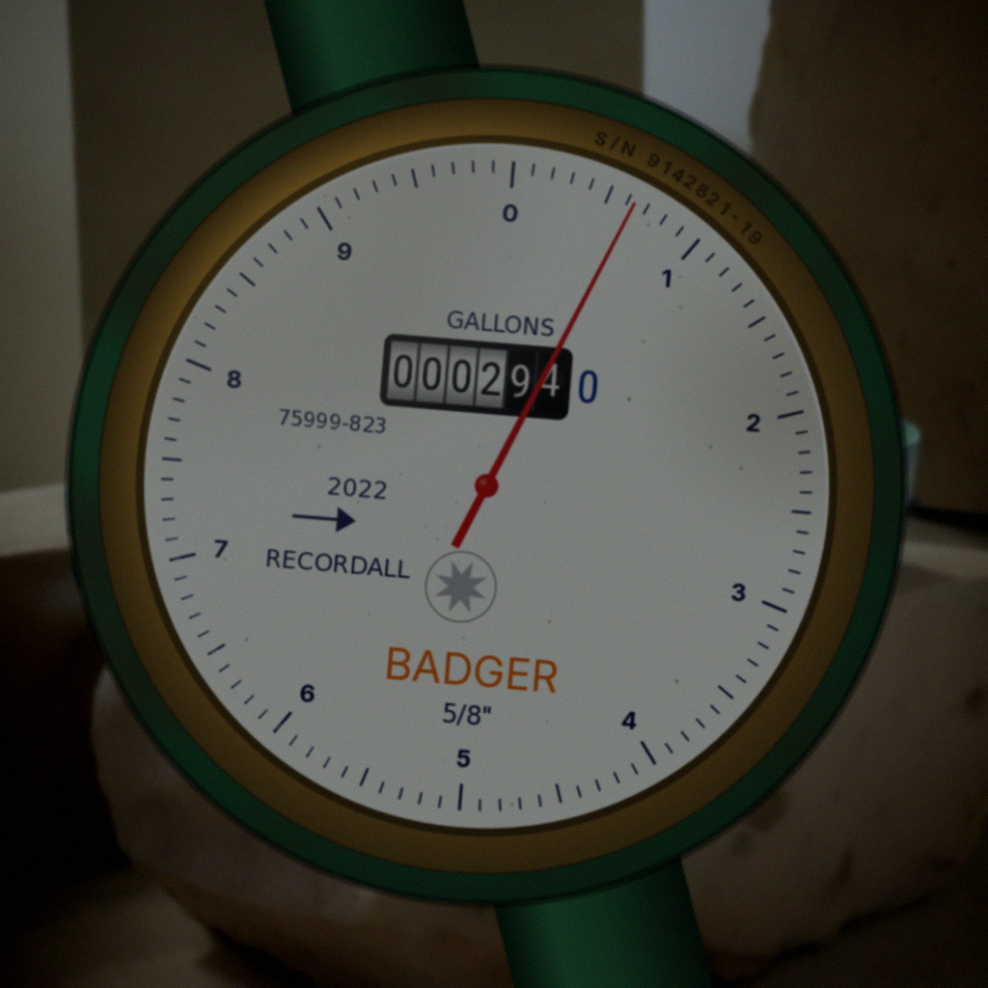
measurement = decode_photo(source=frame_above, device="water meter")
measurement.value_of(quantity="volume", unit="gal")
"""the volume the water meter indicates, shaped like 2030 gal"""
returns 2940.6 gal
